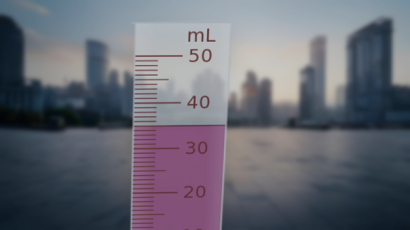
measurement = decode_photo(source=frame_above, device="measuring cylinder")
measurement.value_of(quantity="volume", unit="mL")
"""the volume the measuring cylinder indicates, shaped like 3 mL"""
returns 35 mL
